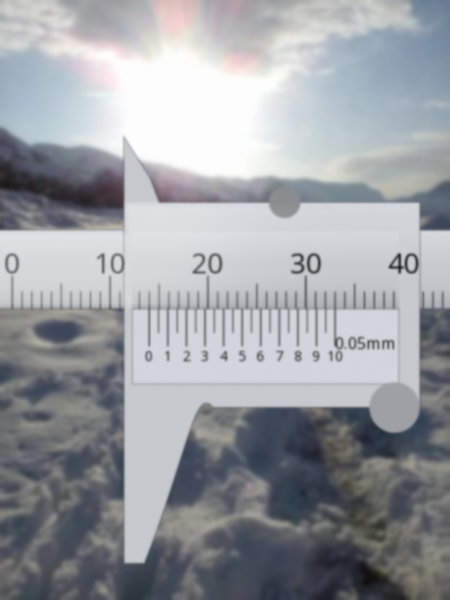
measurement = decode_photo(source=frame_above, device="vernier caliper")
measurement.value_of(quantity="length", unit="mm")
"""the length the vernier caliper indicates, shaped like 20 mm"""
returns 14.0 mm
